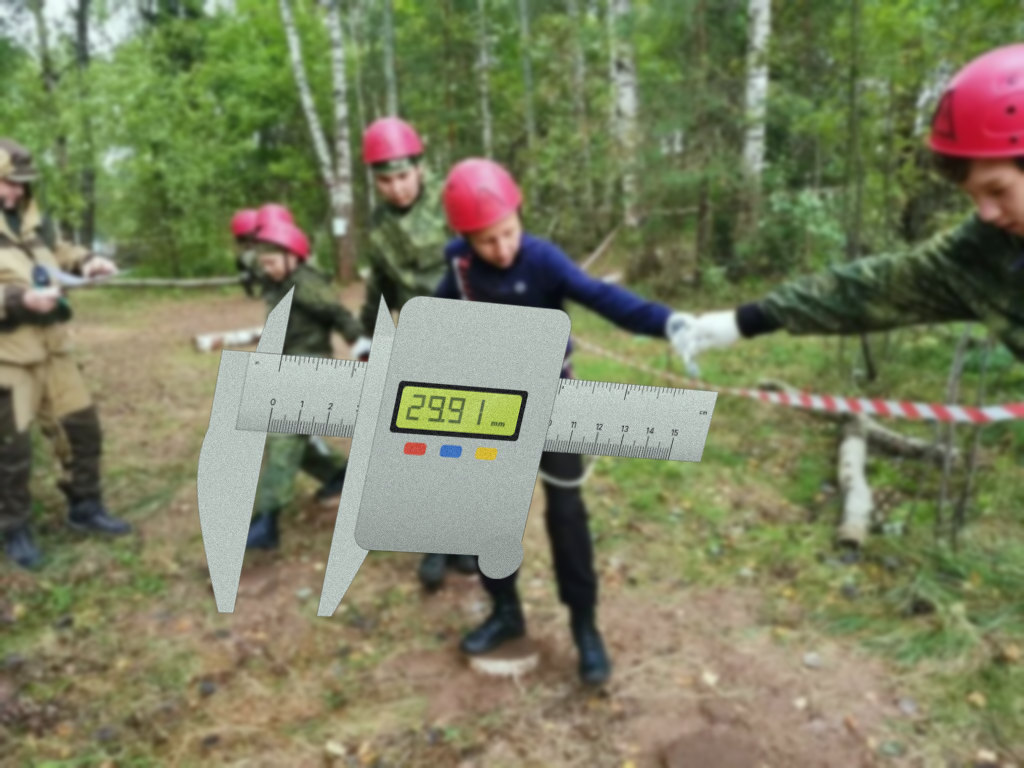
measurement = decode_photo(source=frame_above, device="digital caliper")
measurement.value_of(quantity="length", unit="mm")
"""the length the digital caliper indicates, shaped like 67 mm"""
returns 29.91 mm
